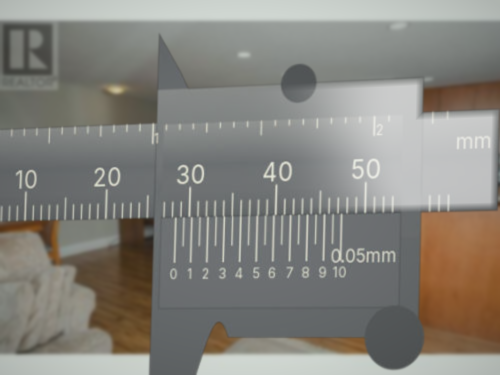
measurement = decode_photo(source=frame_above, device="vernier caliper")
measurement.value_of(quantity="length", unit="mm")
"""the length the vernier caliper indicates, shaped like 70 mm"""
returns 28.4 mm
